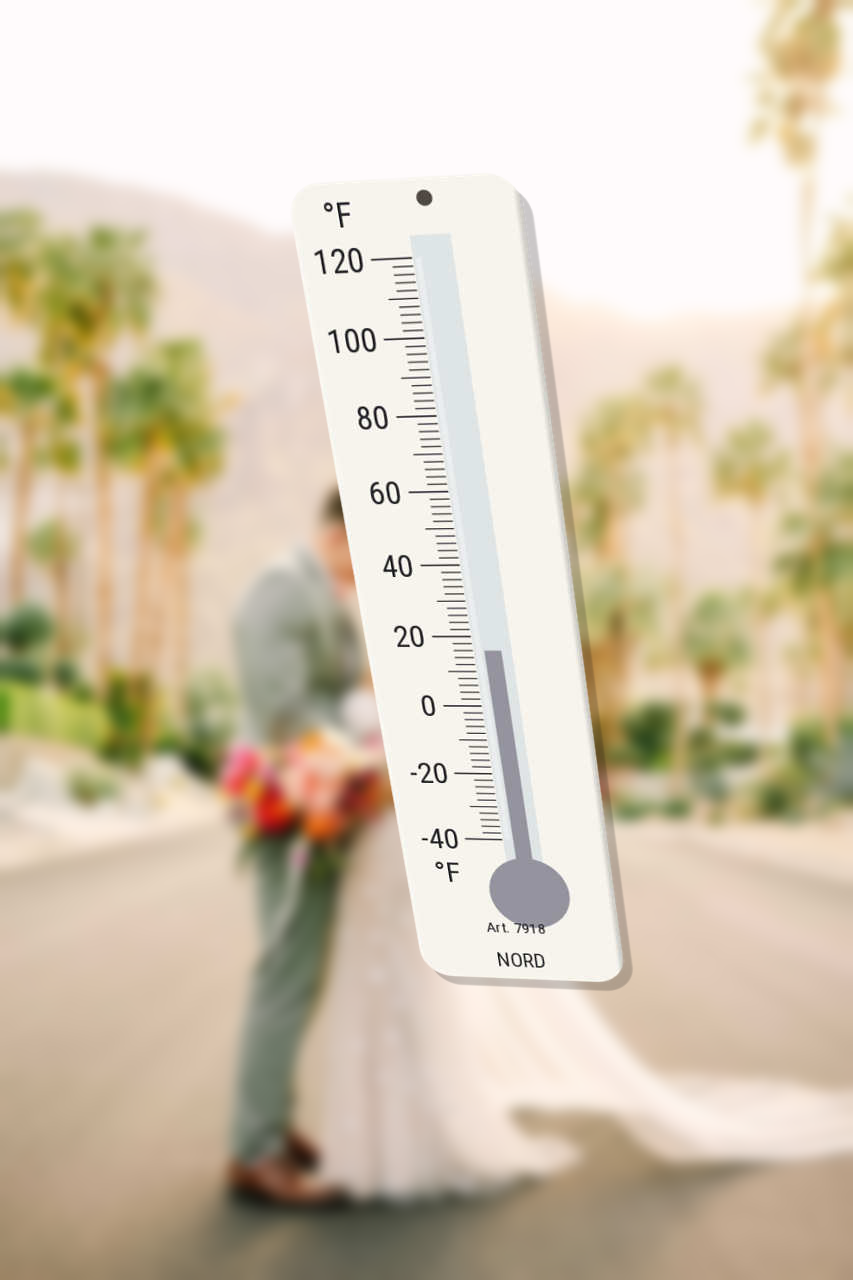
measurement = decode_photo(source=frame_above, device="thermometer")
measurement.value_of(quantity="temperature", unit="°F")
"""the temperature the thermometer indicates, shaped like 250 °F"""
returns 16 °F
